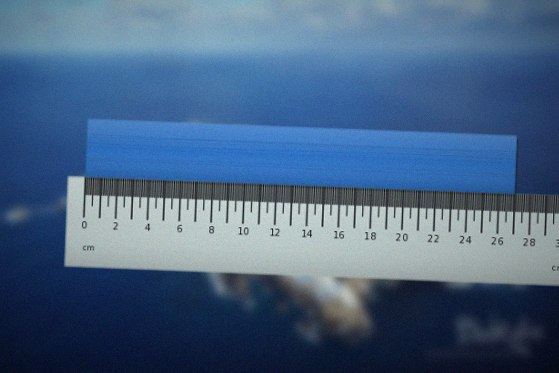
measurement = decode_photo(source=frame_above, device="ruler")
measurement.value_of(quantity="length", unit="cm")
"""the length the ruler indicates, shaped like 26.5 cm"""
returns 27 cm
